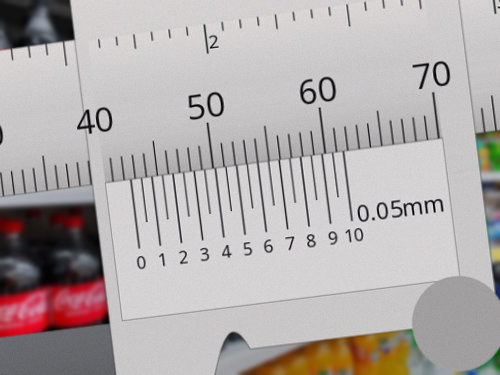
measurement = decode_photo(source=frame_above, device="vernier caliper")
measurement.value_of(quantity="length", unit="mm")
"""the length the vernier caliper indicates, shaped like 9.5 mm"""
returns 42.6 mm
